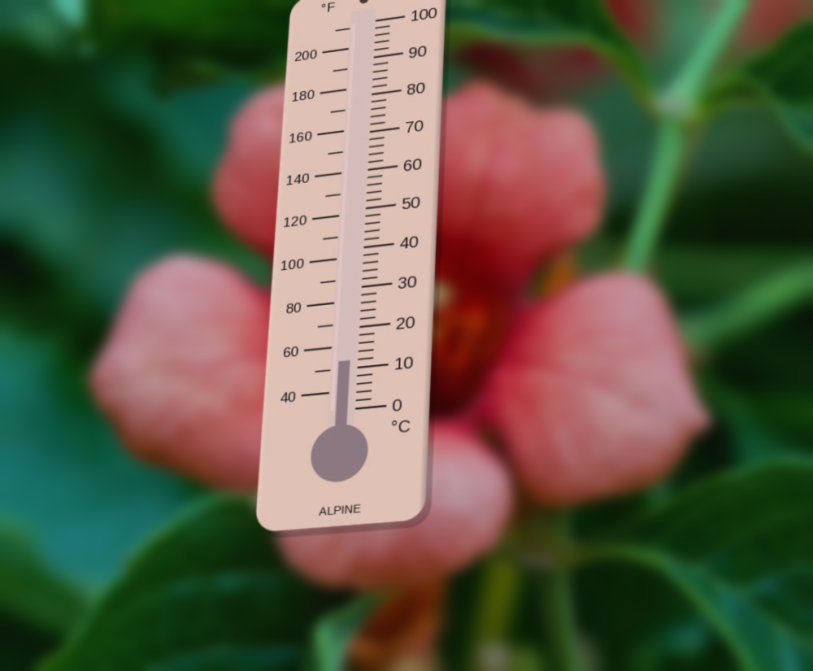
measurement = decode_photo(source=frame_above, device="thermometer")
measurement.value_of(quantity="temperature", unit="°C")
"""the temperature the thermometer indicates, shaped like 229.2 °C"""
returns 12 °C
